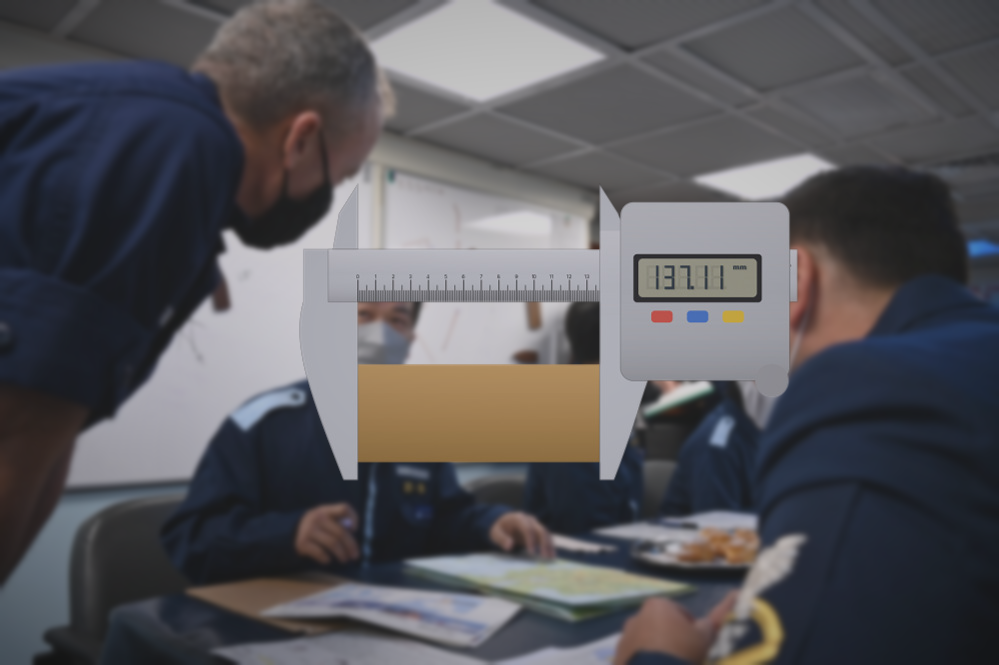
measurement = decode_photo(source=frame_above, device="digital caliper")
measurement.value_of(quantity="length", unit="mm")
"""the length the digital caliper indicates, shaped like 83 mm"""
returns 137.11 mm
